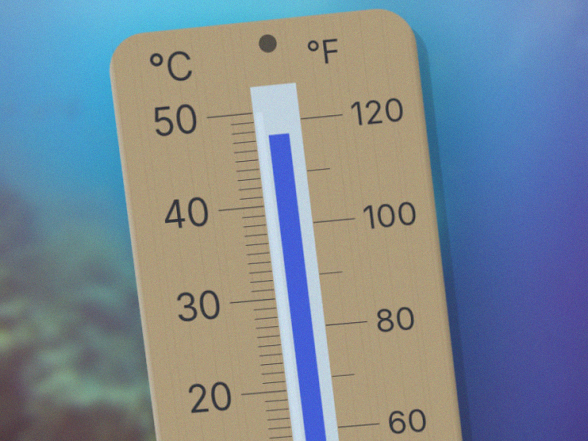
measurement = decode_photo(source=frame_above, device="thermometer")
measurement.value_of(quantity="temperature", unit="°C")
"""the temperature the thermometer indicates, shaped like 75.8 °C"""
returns 47.5 °C
